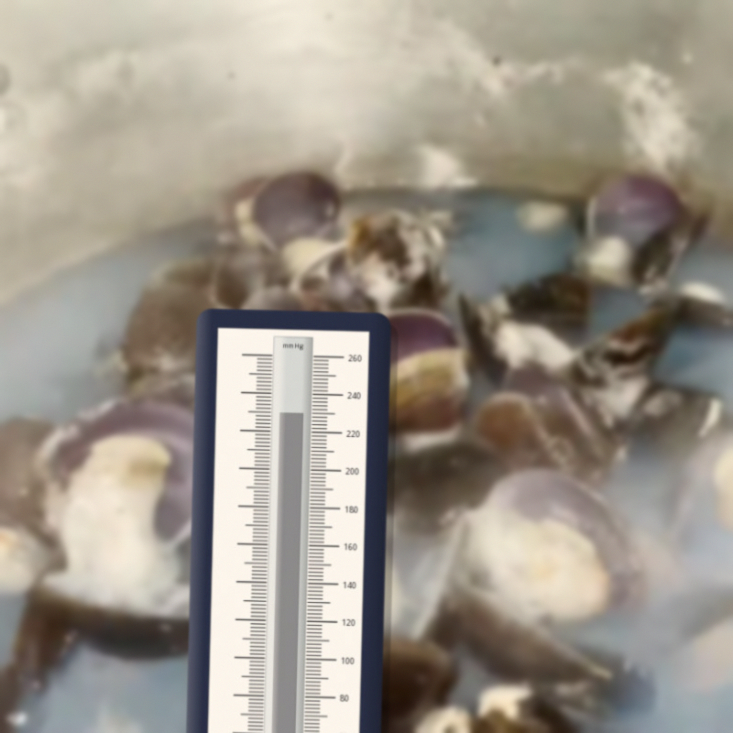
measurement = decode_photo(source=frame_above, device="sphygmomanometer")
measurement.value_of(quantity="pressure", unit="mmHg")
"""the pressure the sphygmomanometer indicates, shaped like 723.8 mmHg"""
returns 230 mmHg
